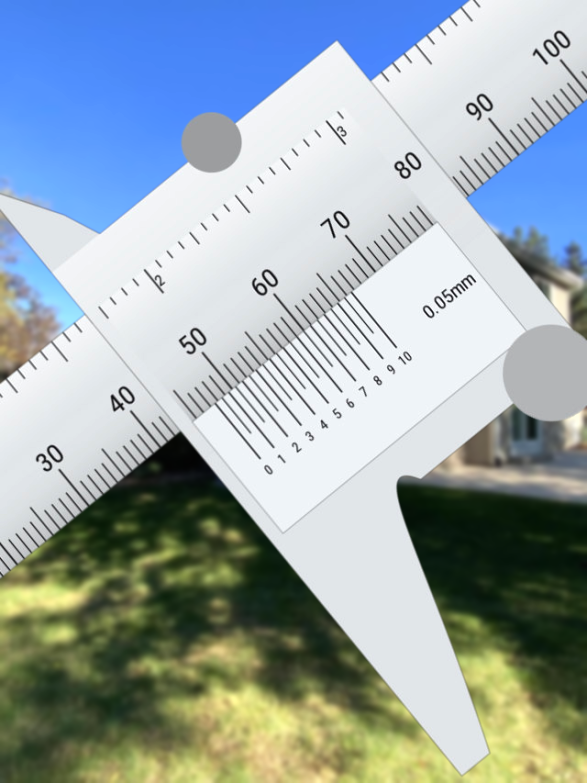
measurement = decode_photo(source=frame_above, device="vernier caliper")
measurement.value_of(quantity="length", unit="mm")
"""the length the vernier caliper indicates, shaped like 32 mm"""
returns 47.6 mm
